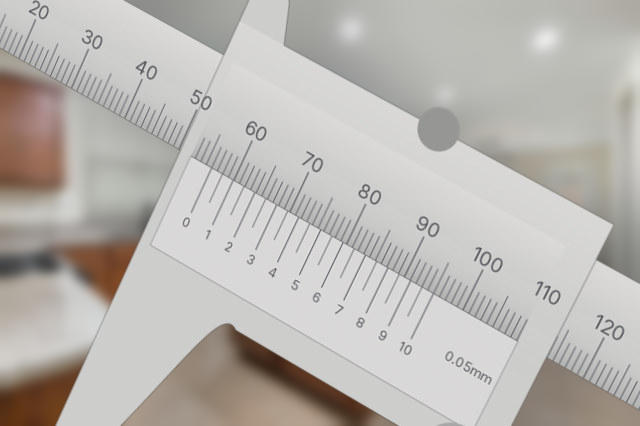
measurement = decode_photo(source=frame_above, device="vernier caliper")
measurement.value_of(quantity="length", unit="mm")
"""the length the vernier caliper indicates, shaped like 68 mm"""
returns 56.0 mm
